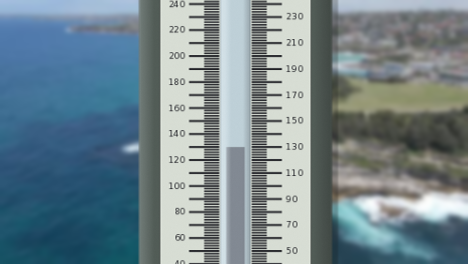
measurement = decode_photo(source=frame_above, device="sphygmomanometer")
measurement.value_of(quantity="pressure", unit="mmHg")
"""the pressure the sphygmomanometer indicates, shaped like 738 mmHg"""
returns 130 mmHg
